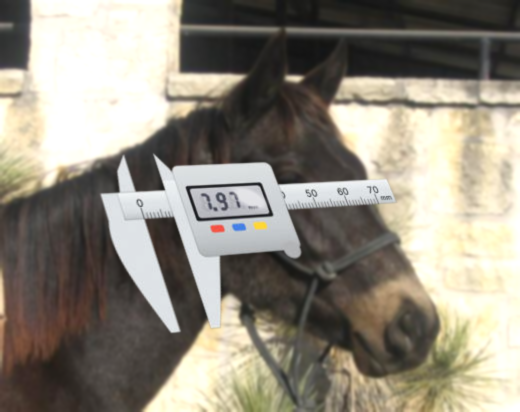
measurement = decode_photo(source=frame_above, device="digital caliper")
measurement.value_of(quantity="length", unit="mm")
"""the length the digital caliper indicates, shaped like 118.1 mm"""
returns 7.97 mm
